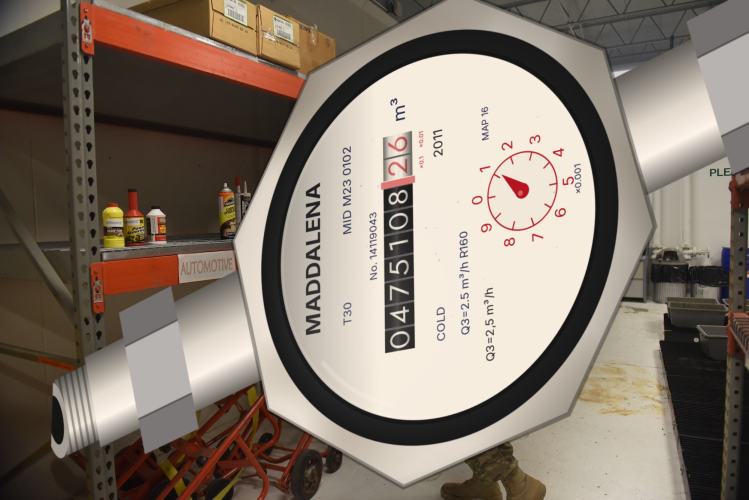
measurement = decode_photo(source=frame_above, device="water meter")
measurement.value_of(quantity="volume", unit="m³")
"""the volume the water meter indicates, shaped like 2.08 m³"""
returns 475108.261 m³
